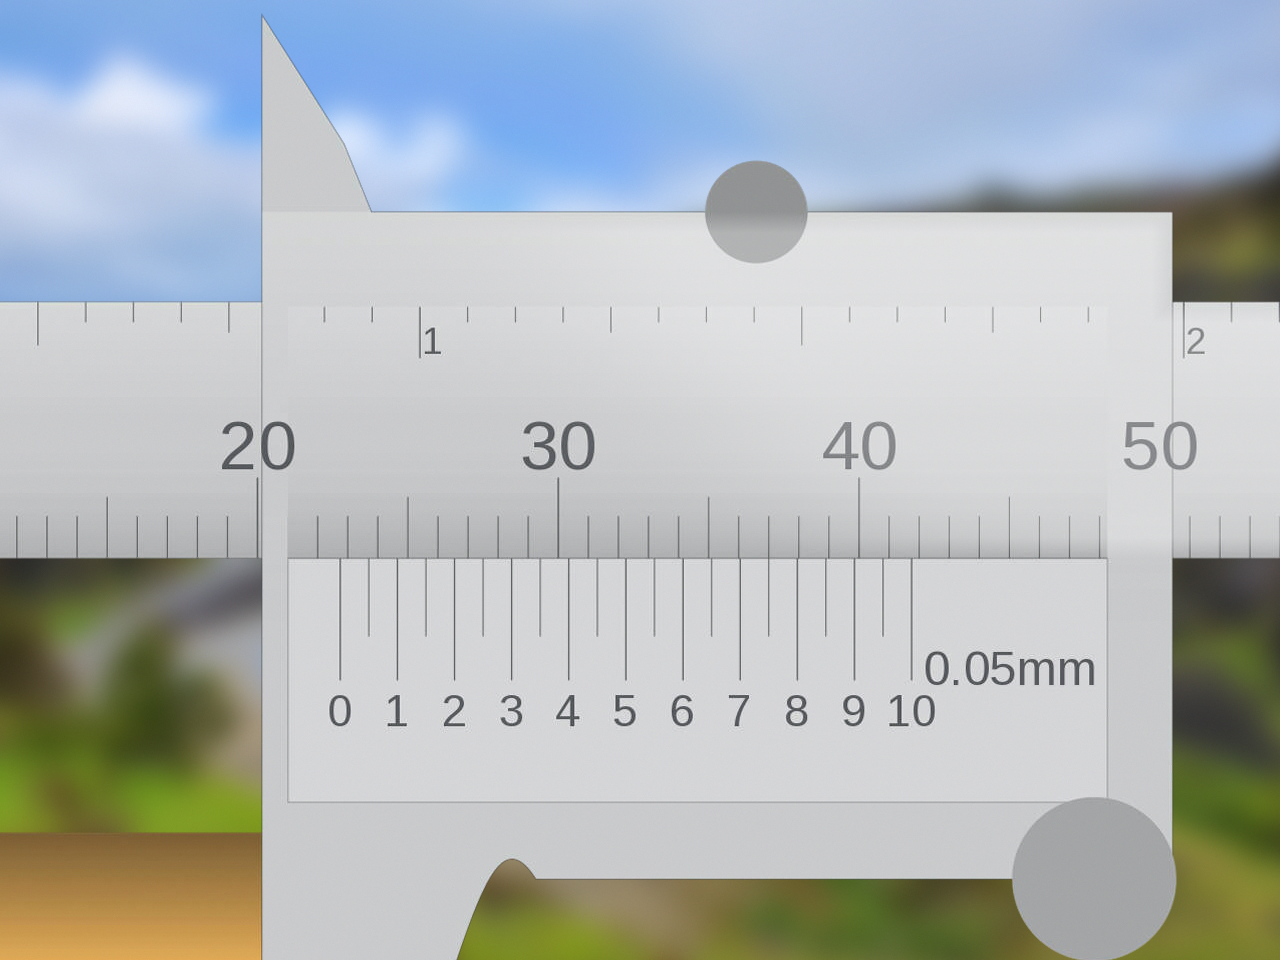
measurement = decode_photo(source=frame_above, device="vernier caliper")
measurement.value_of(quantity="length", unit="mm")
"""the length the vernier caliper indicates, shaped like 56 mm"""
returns 22.75 mm
